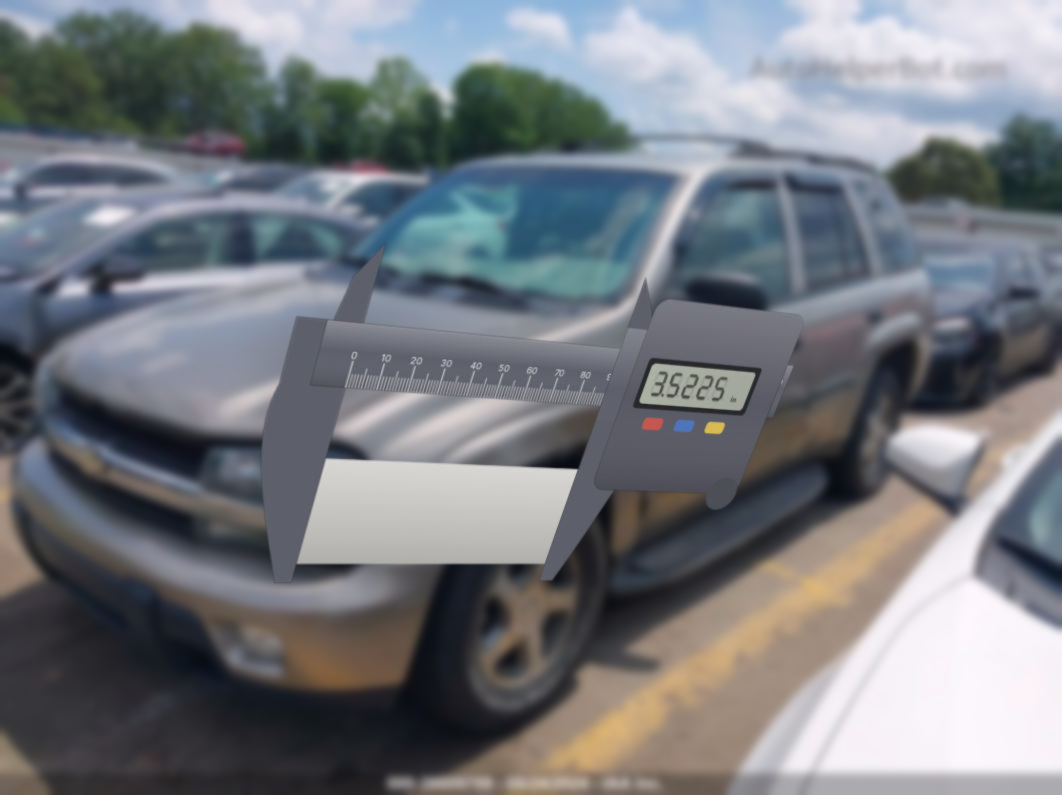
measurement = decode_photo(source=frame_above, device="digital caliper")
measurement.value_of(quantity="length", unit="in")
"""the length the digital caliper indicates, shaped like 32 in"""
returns 3.5225 in
